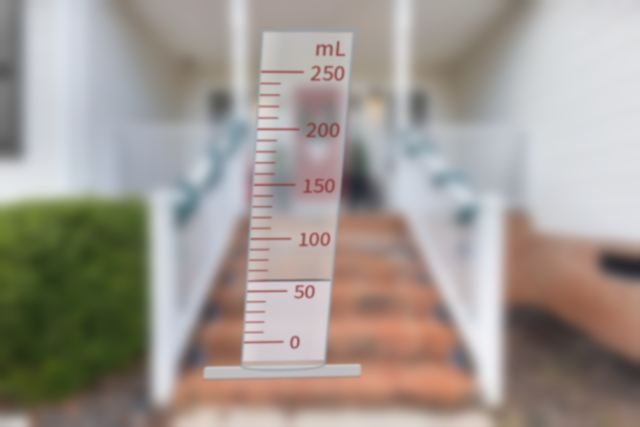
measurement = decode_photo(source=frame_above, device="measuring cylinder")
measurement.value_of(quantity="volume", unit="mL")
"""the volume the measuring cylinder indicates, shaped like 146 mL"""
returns 60 mL
